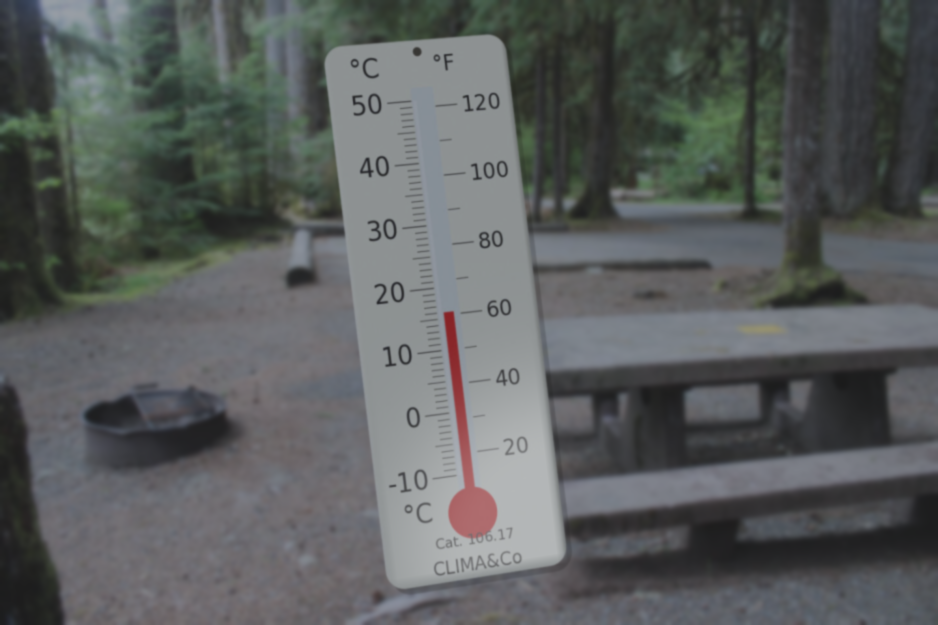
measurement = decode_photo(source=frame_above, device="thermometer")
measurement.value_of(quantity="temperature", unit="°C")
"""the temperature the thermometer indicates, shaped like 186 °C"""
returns 16 °C
